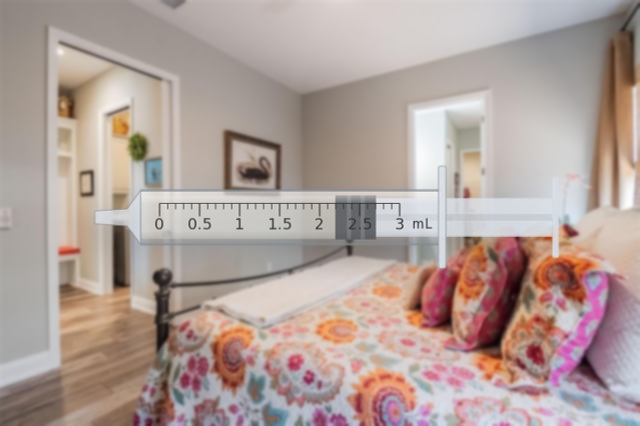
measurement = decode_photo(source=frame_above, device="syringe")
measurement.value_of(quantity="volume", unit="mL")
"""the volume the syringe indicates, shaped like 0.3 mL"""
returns 2.2 mL
